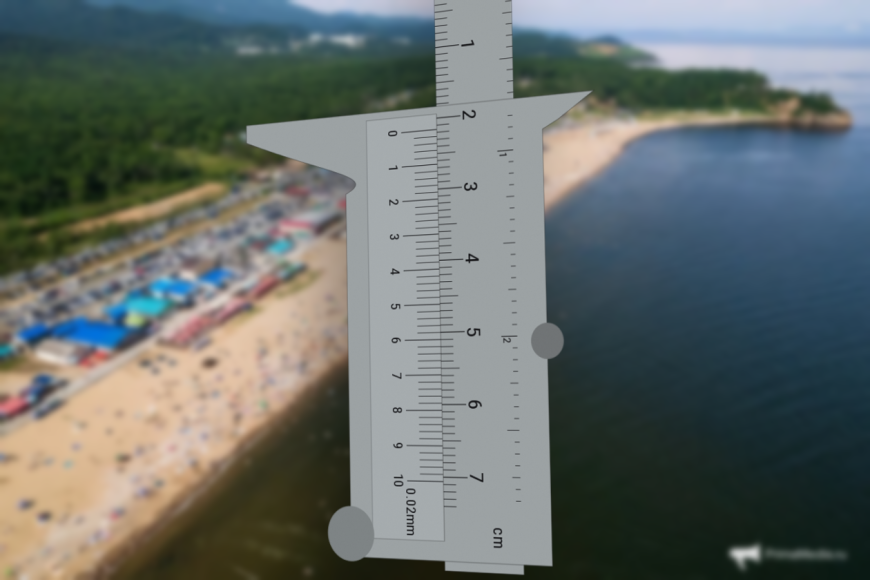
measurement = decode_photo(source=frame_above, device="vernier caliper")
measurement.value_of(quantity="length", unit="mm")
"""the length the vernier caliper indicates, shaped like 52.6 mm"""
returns 21.6 mm
